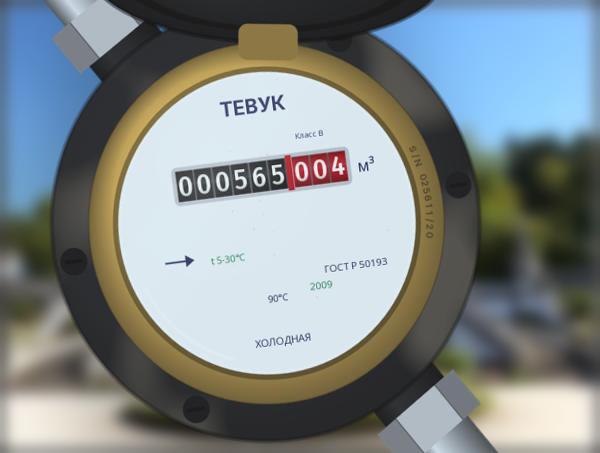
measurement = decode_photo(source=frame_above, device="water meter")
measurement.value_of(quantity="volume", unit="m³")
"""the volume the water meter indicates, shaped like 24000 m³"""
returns 565.004 m³
